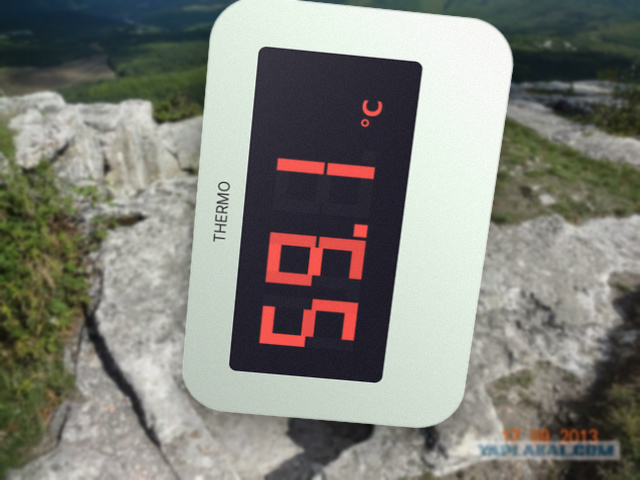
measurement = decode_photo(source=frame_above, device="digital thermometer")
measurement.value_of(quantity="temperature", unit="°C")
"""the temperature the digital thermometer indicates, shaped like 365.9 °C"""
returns 59.1 °C
